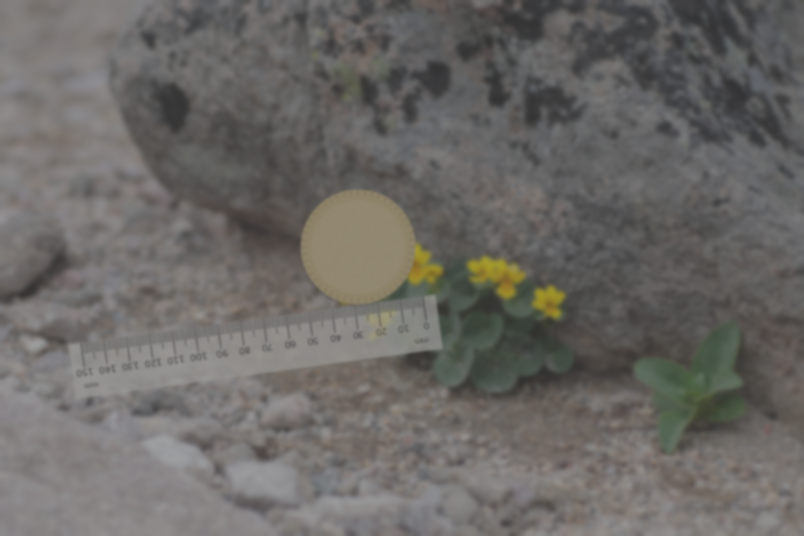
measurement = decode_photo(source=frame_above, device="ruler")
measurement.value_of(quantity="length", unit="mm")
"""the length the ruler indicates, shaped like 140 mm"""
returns 50 mm
